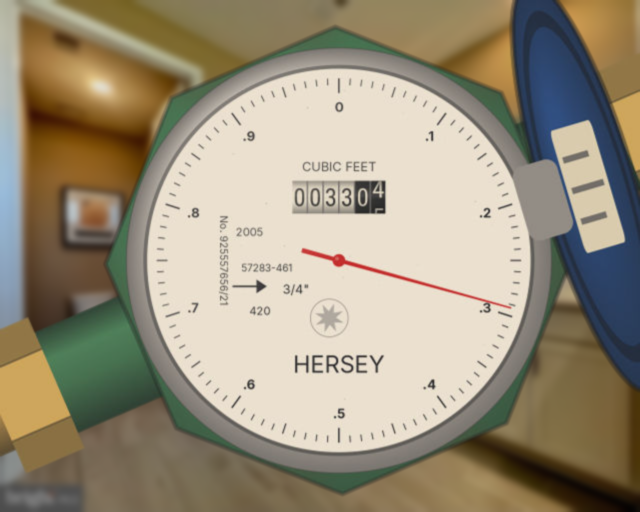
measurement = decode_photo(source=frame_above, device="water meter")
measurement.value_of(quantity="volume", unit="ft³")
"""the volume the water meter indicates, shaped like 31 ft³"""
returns 3304.29 ft³
